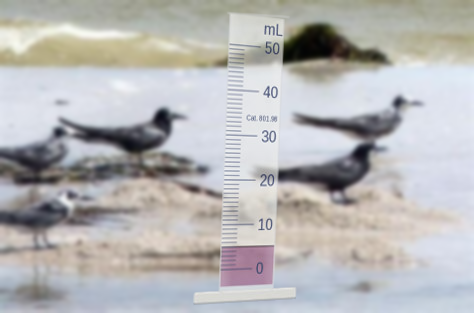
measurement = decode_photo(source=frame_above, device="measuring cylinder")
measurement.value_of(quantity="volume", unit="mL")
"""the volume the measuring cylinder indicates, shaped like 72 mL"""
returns 5 mL
